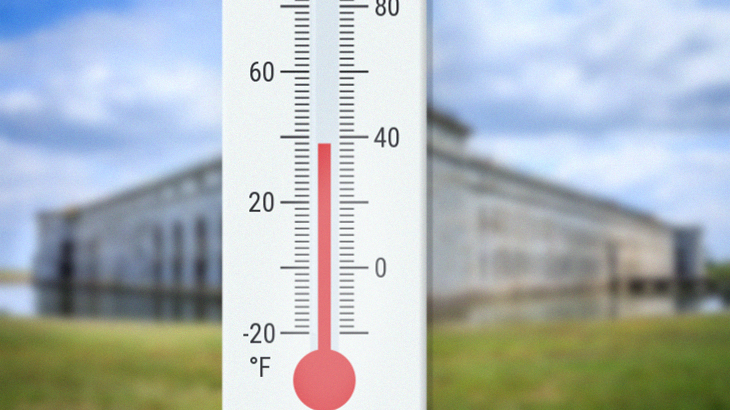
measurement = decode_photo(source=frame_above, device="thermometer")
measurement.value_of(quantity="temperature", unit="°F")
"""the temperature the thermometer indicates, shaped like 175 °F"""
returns 38 °F
